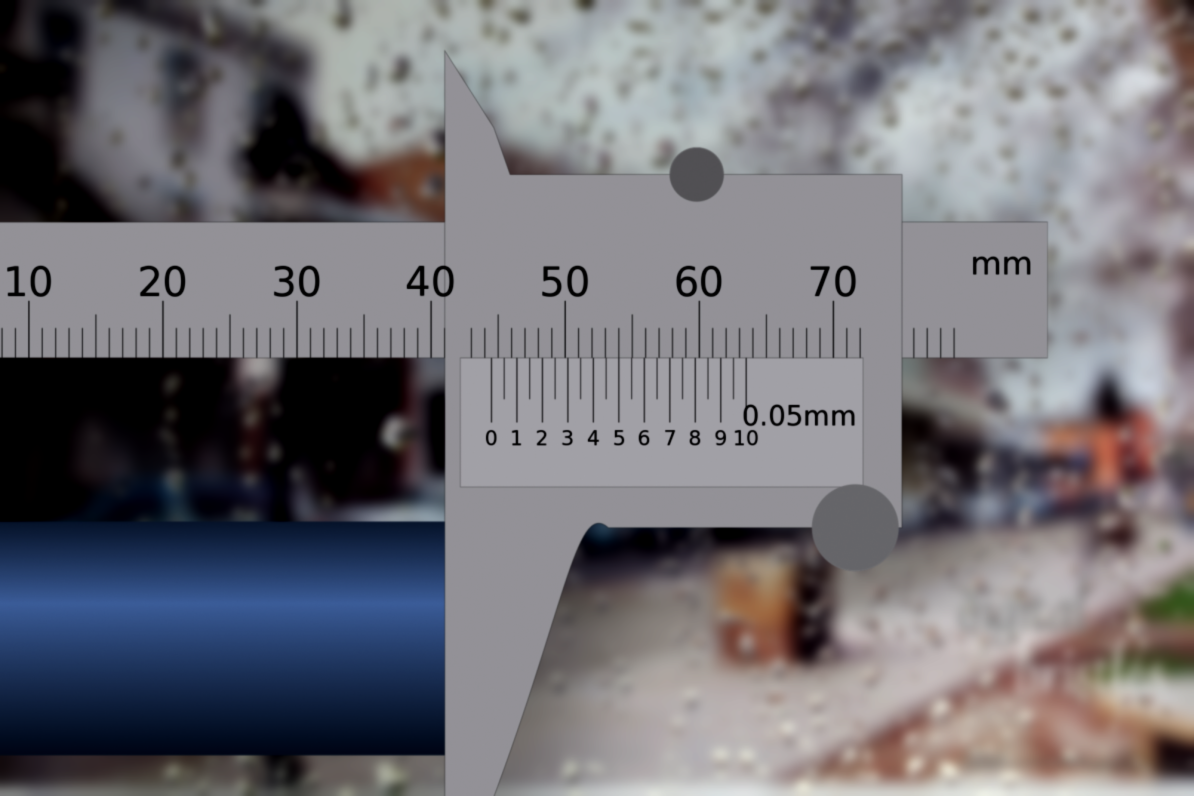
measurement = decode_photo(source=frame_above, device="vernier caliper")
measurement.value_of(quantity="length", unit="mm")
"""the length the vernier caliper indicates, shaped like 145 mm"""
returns 44.5 mm
